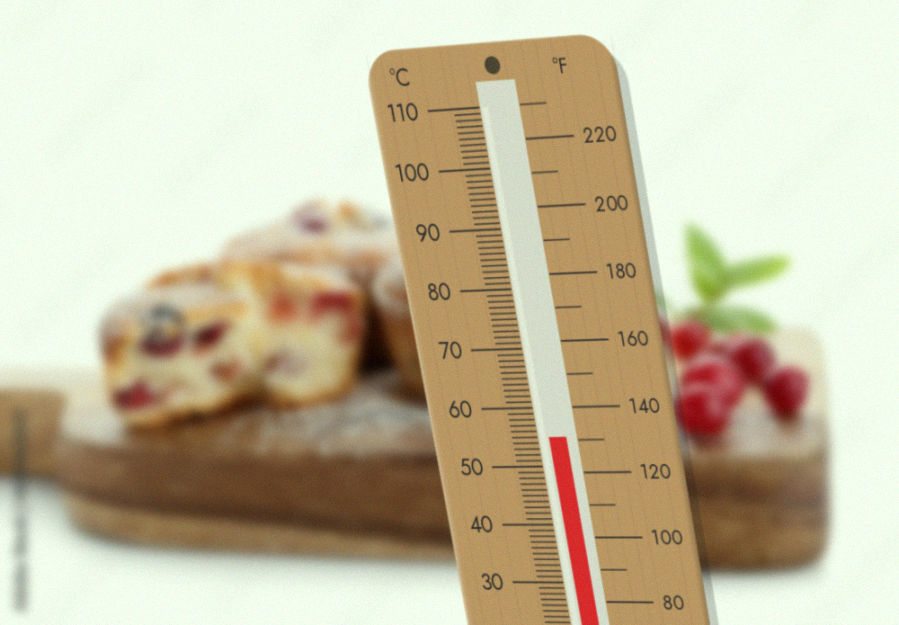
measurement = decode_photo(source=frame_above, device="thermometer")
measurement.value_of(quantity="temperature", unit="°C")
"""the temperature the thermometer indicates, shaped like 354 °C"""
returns 55 °C
